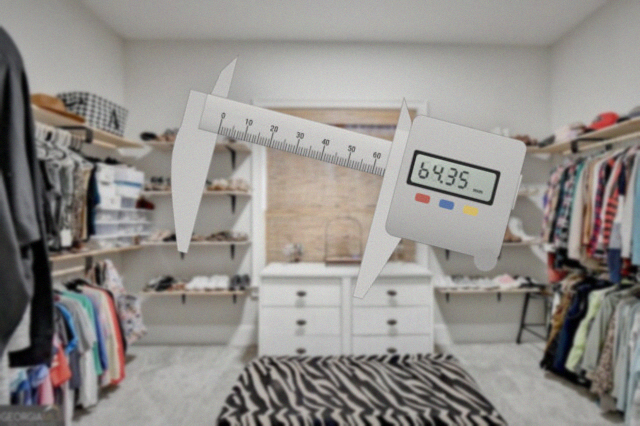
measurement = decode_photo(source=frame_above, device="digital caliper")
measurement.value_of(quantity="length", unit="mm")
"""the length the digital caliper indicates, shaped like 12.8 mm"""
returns 64.35 mm
